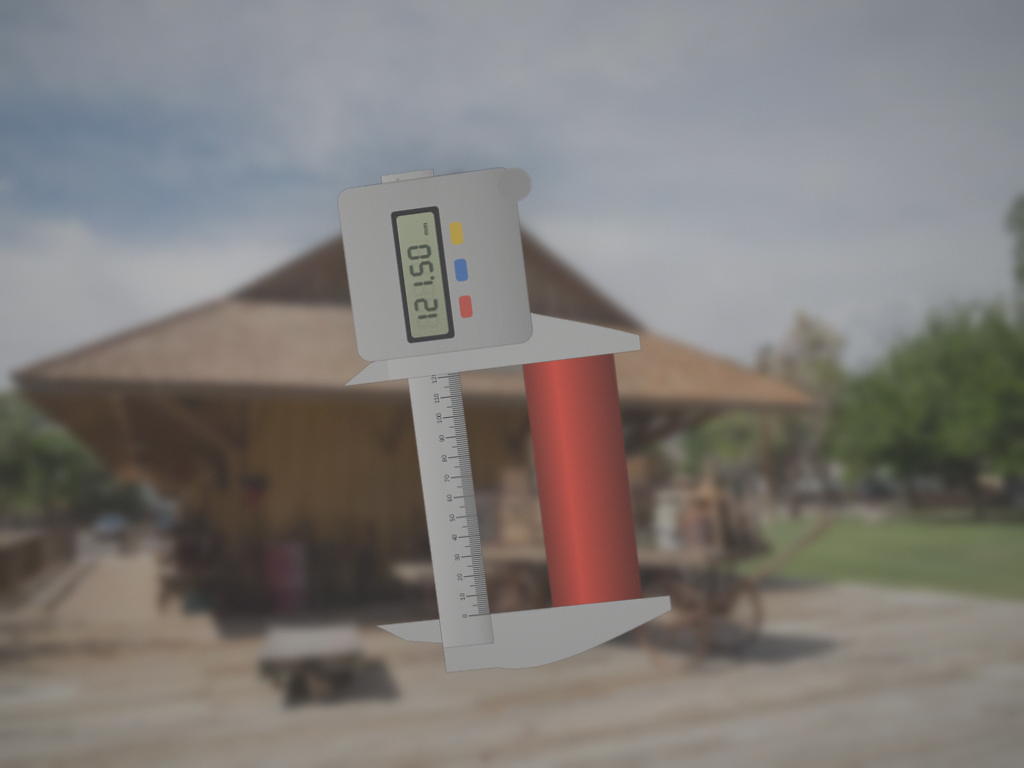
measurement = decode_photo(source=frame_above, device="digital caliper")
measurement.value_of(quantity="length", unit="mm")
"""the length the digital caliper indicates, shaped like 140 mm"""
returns 121.50 mm
